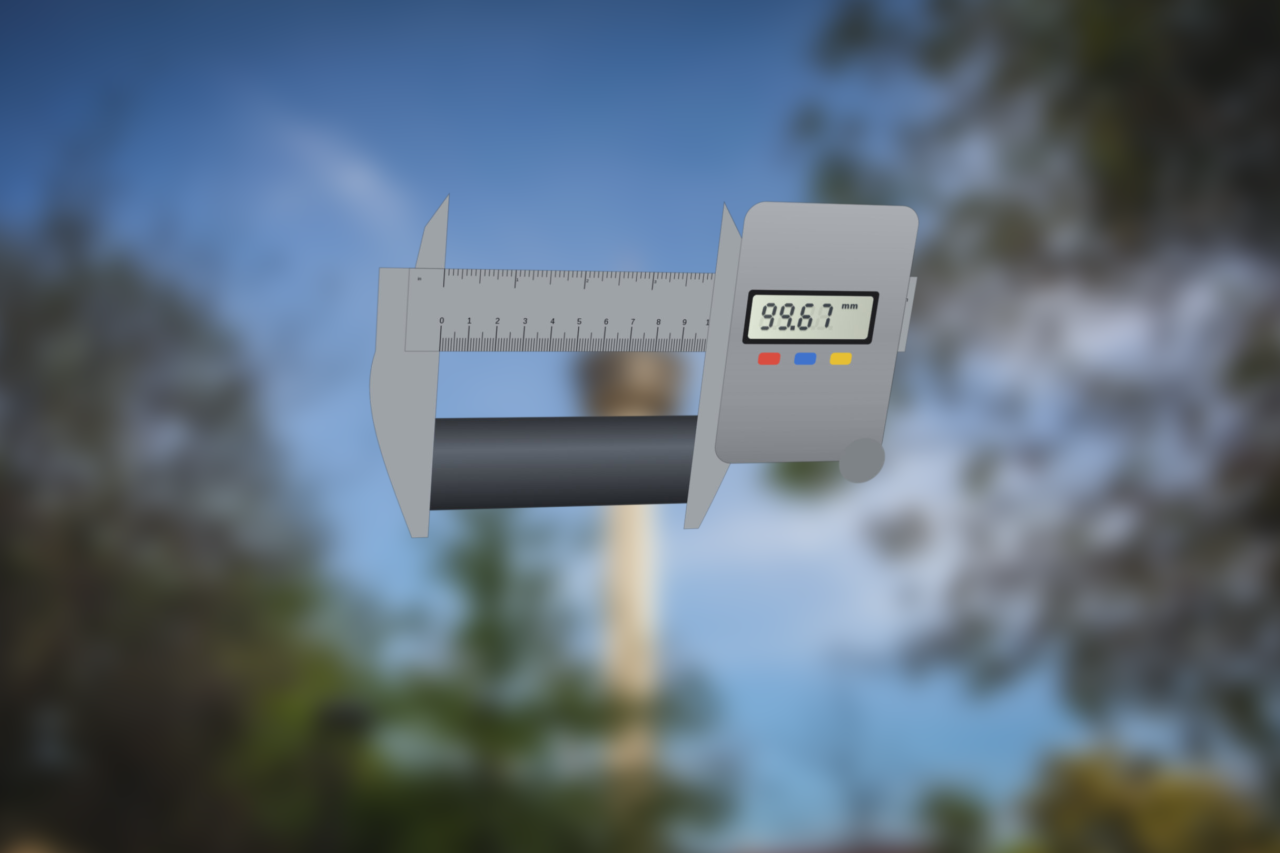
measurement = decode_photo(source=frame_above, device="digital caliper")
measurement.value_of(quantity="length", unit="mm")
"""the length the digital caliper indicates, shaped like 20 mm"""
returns 99.67 mm
